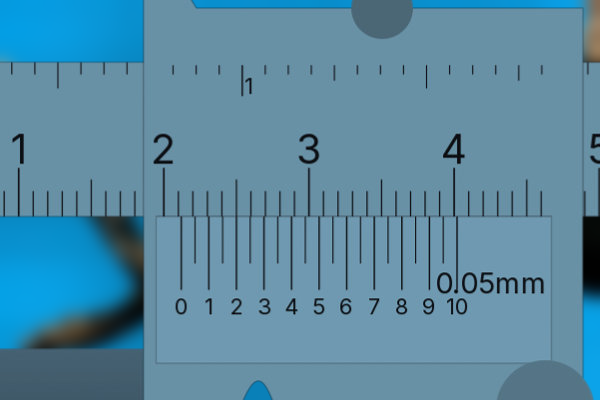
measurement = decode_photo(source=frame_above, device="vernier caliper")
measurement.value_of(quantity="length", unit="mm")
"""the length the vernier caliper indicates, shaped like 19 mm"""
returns 21.2 mm
